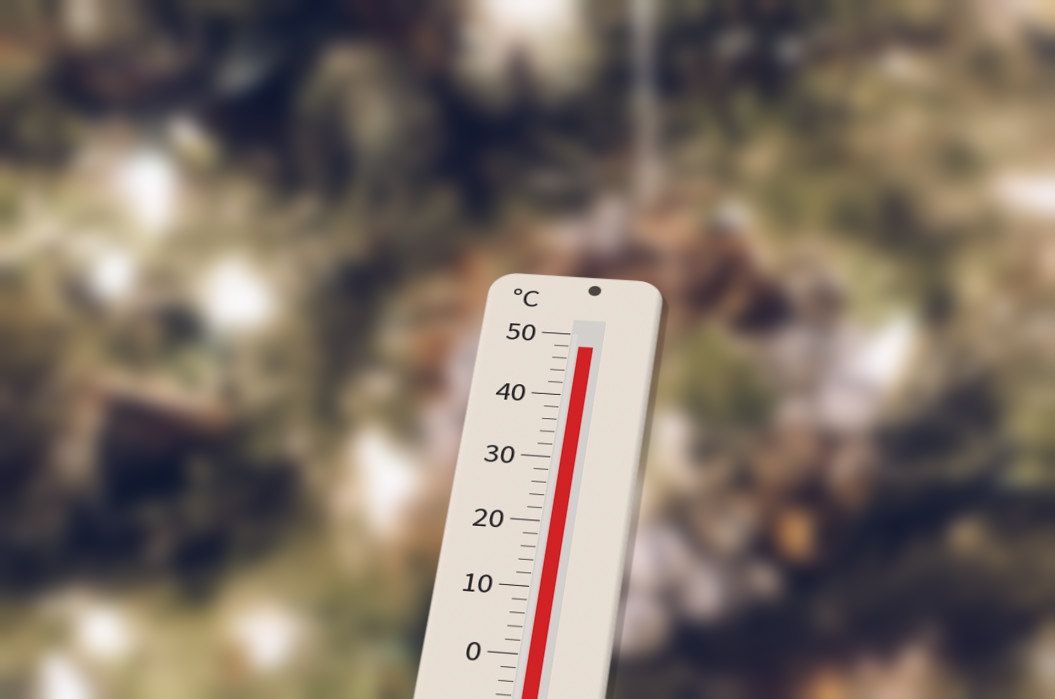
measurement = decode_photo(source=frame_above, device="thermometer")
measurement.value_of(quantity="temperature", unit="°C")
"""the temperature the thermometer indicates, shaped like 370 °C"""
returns 48 °C
